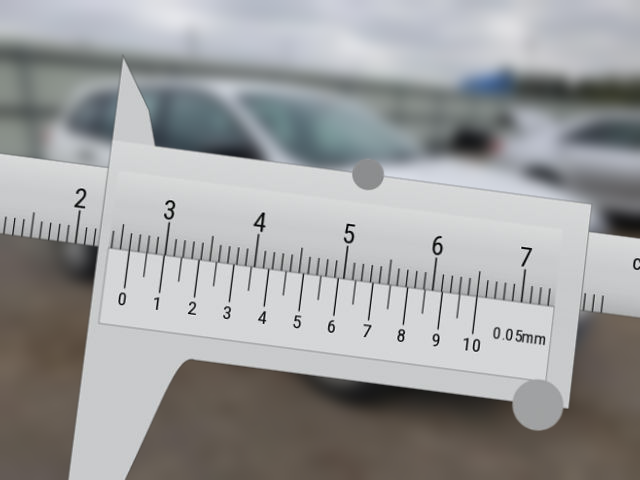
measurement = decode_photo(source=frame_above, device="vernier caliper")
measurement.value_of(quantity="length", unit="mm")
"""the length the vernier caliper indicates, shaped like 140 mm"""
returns 26.0 mm
